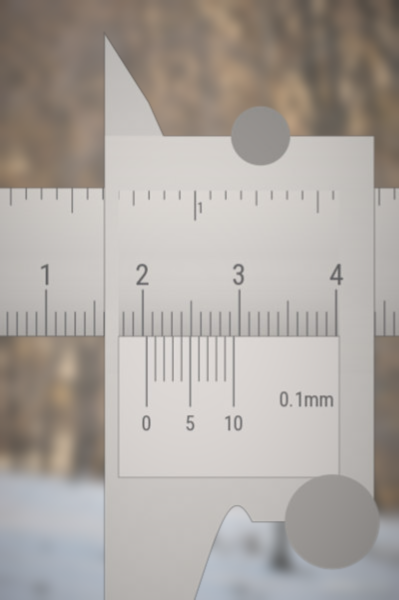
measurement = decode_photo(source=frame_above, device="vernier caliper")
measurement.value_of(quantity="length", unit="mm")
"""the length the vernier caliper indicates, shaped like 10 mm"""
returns 20.4 mm
